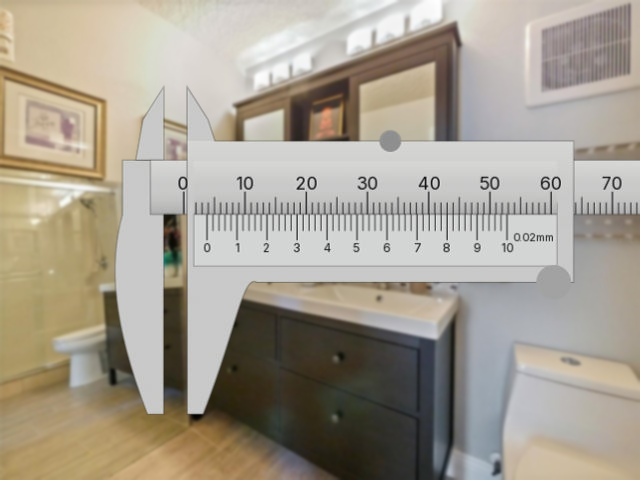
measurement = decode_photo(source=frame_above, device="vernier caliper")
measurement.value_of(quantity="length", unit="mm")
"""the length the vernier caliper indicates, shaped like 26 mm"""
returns 3.8 mm
